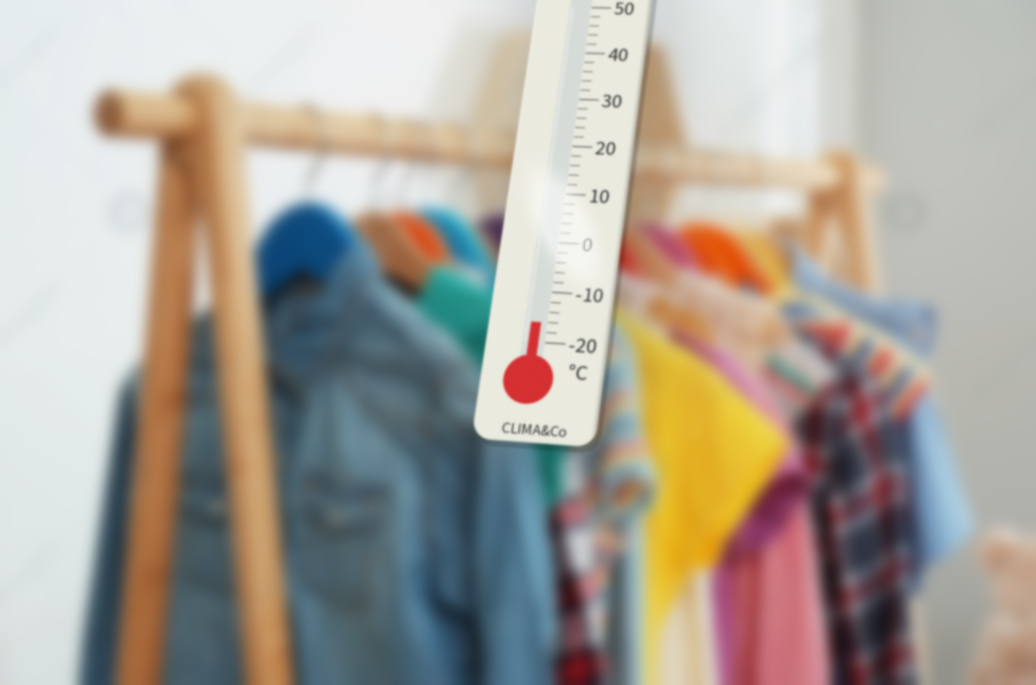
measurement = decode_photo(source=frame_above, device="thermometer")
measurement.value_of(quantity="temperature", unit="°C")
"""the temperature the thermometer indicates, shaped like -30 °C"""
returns -16 °C
